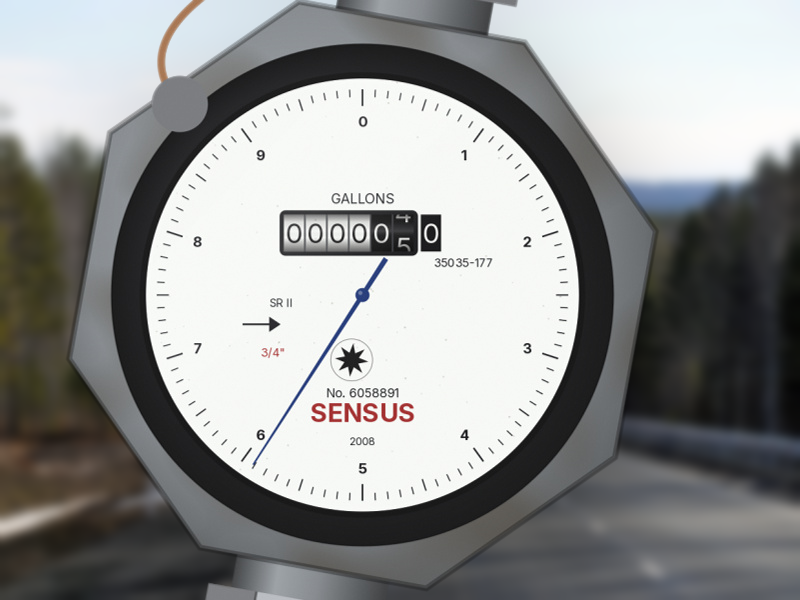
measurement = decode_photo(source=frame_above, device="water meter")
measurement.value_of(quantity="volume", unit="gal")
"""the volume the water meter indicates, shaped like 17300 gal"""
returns 45.9 gal
